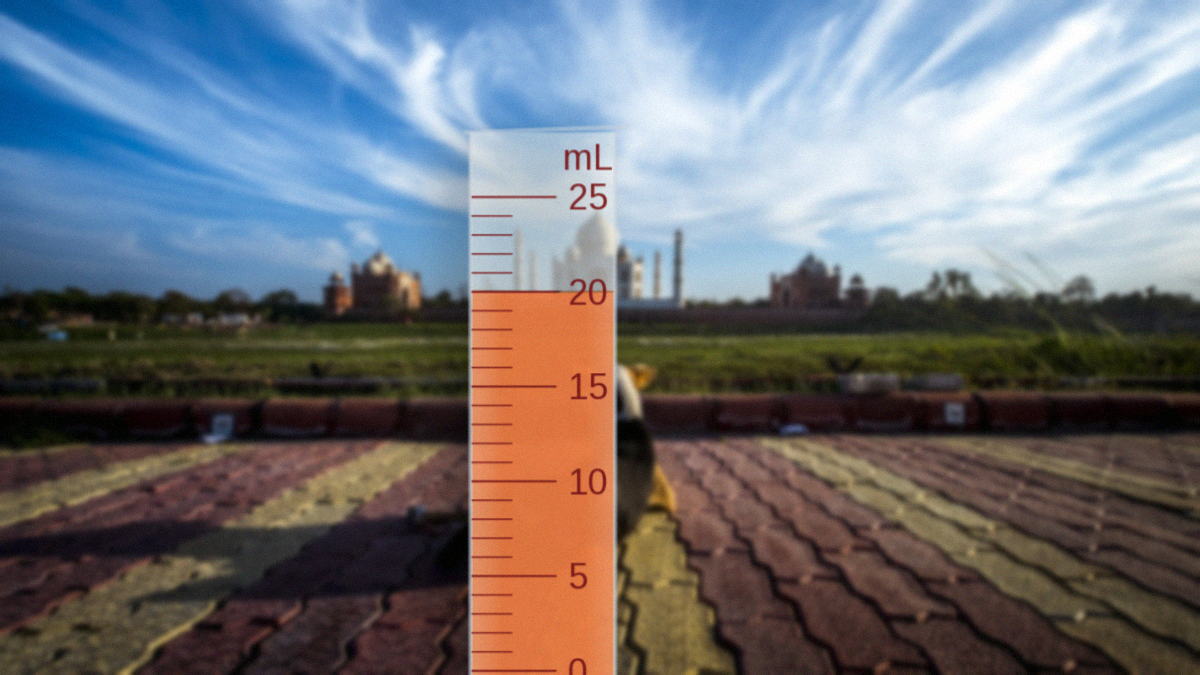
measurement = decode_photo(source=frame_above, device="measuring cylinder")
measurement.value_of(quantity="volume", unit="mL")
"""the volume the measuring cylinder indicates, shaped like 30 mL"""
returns 20 mL
